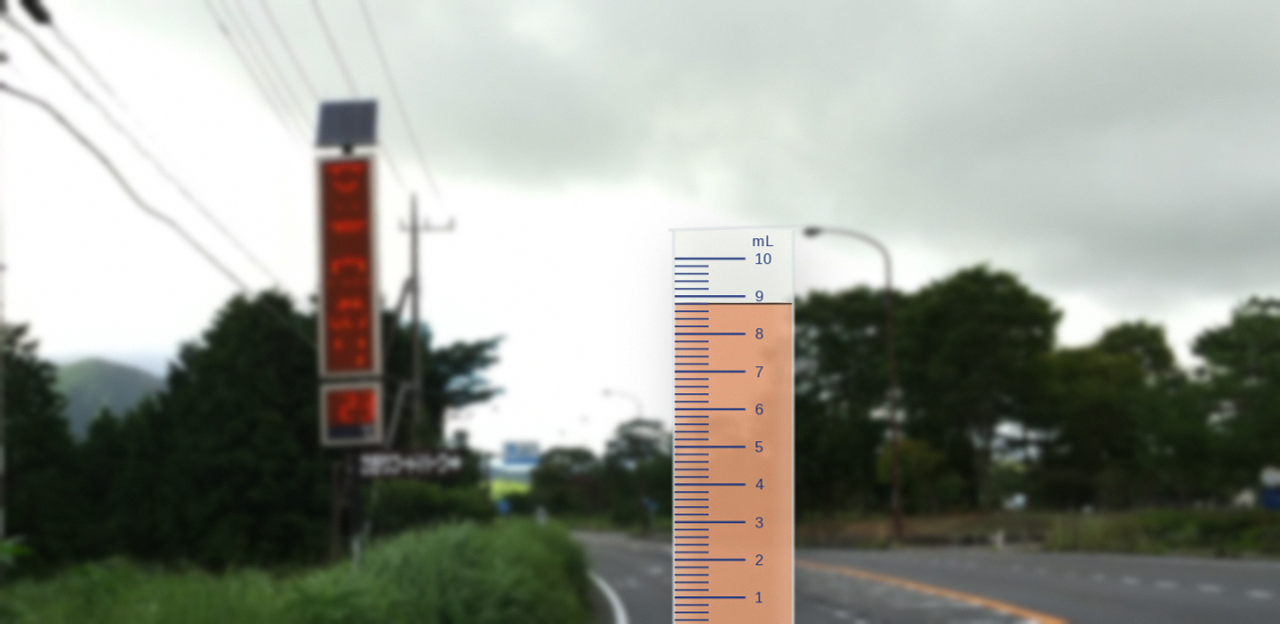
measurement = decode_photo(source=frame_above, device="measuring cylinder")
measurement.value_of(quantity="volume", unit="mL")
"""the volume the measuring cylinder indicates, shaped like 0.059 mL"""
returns 8.8 mL
